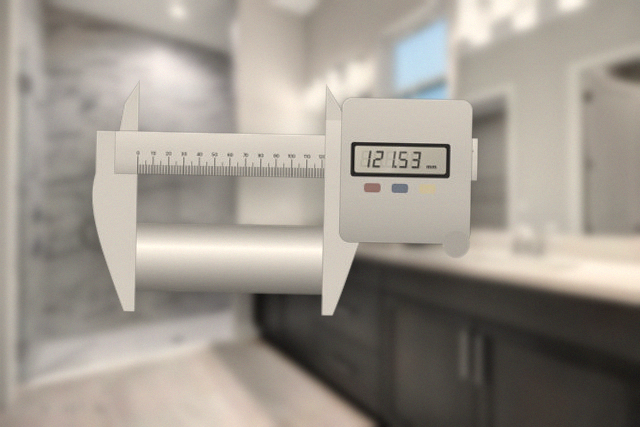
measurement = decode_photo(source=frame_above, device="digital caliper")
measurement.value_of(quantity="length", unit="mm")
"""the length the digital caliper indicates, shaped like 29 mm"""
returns 121.53 mm
